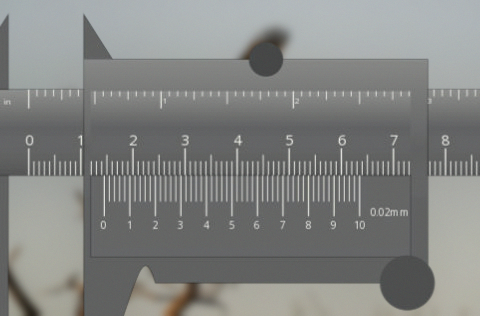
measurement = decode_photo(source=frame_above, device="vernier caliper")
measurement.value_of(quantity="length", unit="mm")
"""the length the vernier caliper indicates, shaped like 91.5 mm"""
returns 14.5 mm
